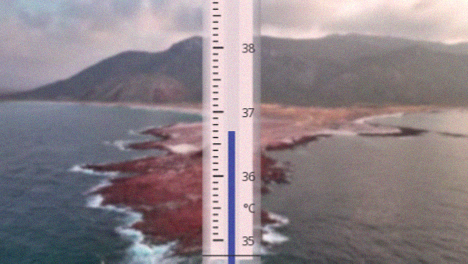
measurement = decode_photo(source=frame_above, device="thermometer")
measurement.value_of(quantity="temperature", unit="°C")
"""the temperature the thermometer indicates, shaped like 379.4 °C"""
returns 36.7 °C
